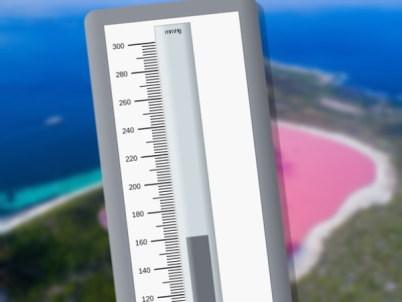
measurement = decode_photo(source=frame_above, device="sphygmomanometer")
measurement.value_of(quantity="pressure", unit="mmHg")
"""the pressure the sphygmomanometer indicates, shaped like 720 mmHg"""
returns 160 mmHg
